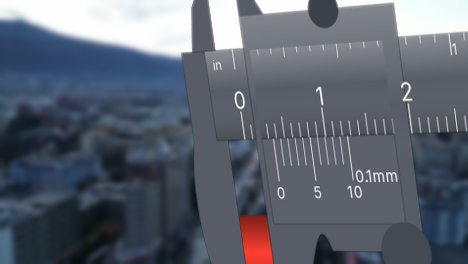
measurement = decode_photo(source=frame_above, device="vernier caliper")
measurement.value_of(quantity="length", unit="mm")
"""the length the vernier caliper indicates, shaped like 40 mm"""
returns 3.6 mm
